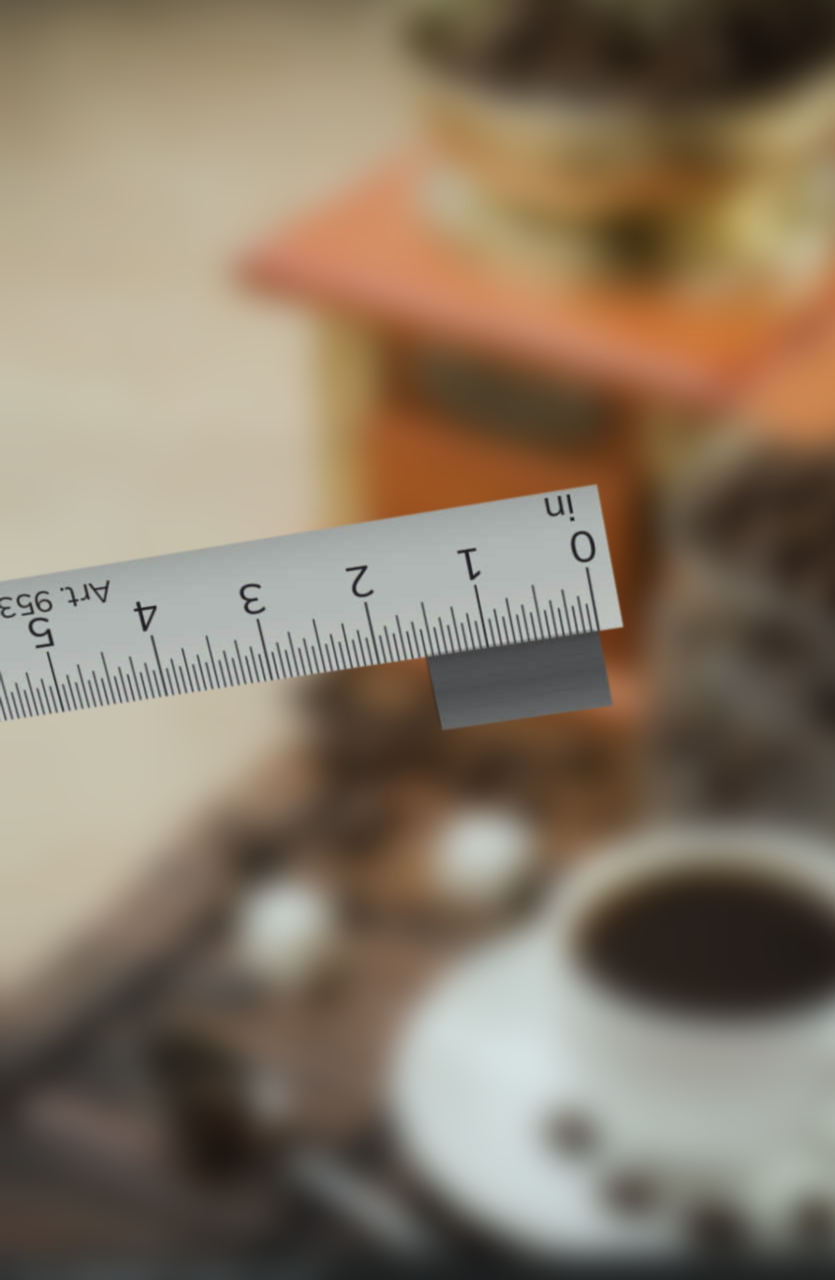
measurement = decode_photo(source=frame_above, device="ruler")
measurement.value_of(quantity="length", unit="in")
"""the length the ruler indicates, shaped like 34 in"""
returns 1.5625 in
